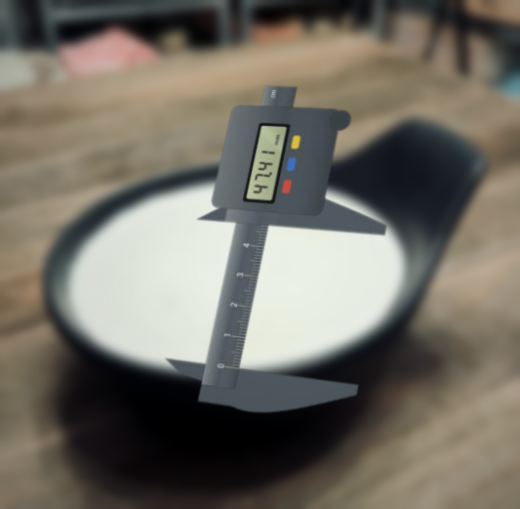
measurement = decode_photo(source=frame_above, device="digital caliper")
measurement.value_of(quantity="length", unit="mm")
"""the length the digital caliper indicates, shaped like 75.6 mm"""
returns 47.41 mm
